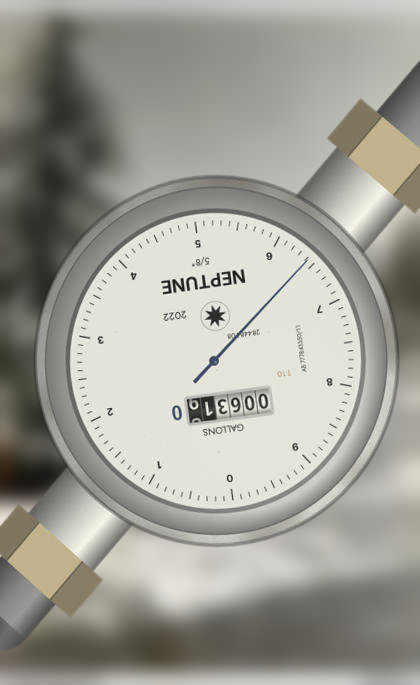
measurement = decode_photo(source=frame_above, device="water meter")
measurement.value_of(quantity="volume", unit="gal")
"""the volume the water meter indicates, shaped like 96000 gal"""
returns 63186.4 gal
